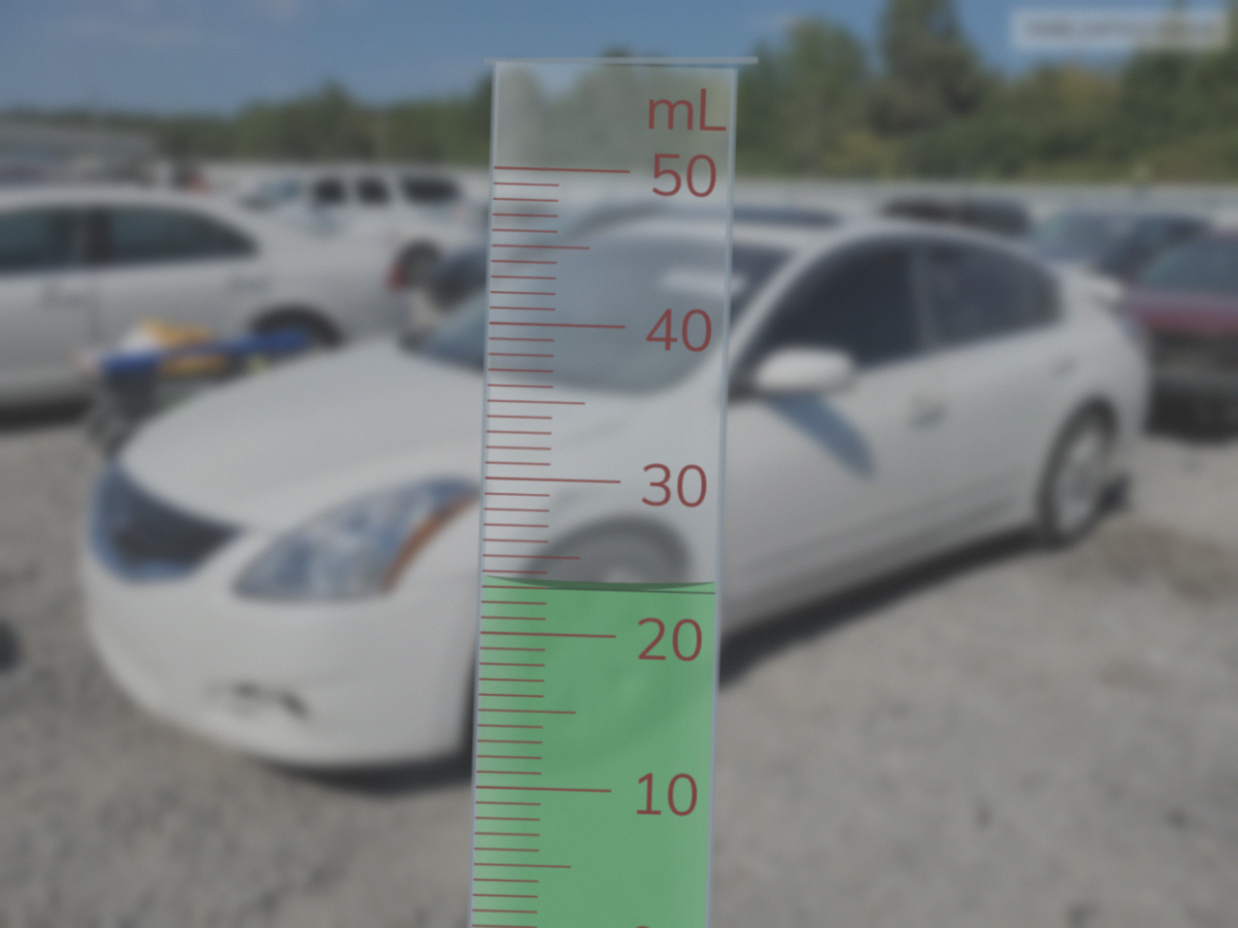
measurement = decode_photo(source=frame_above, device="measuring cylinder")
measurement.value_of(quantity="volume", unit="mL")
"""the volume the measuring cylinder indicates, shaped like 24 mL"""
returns 23 mL
